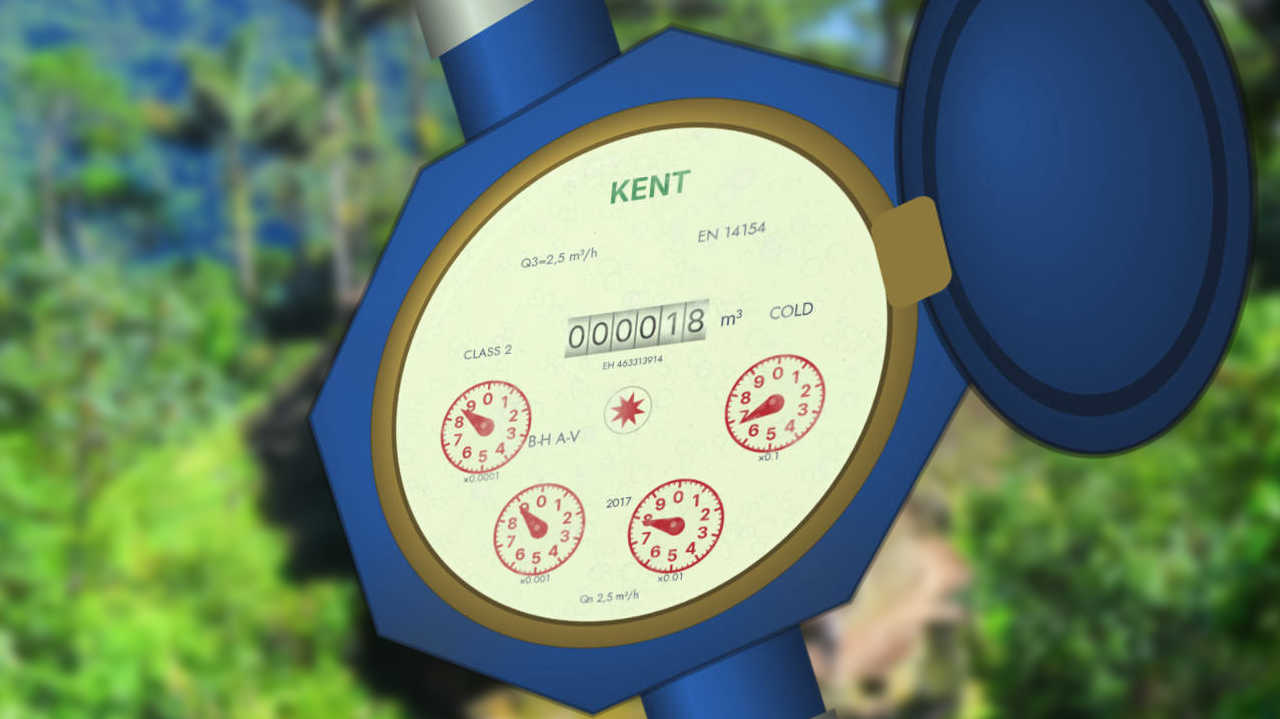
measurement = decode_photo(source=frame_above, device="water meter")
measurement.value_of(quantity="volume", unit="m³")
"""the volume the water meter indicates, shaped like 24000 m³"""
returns 18.6788 m³
